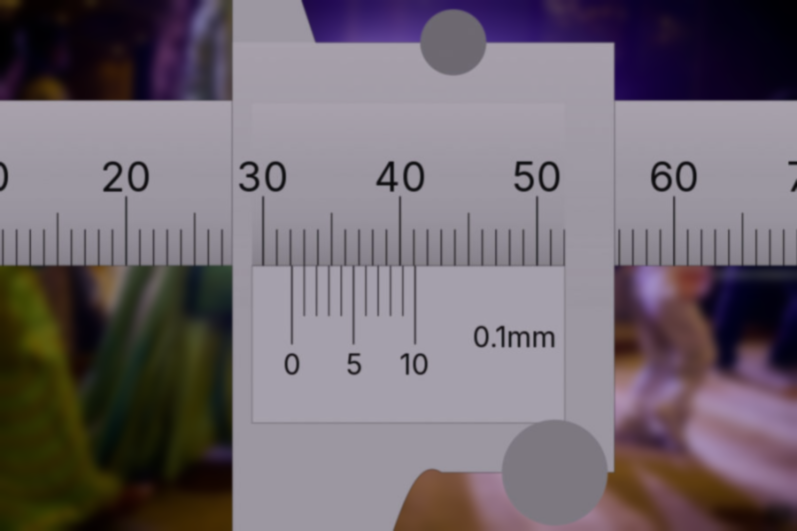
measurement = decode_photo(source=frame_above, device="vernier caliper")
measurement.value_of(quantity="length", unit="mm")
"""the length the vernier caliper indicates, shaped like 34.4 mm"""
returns 32.1 mm
